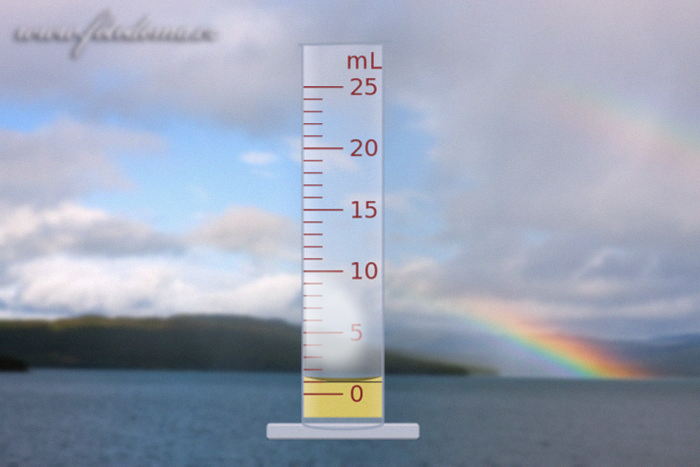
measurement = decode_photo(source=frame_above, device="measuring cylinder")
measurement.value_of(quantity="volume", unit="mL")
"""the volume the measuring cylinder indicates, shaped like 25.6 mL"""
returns 1 mL
